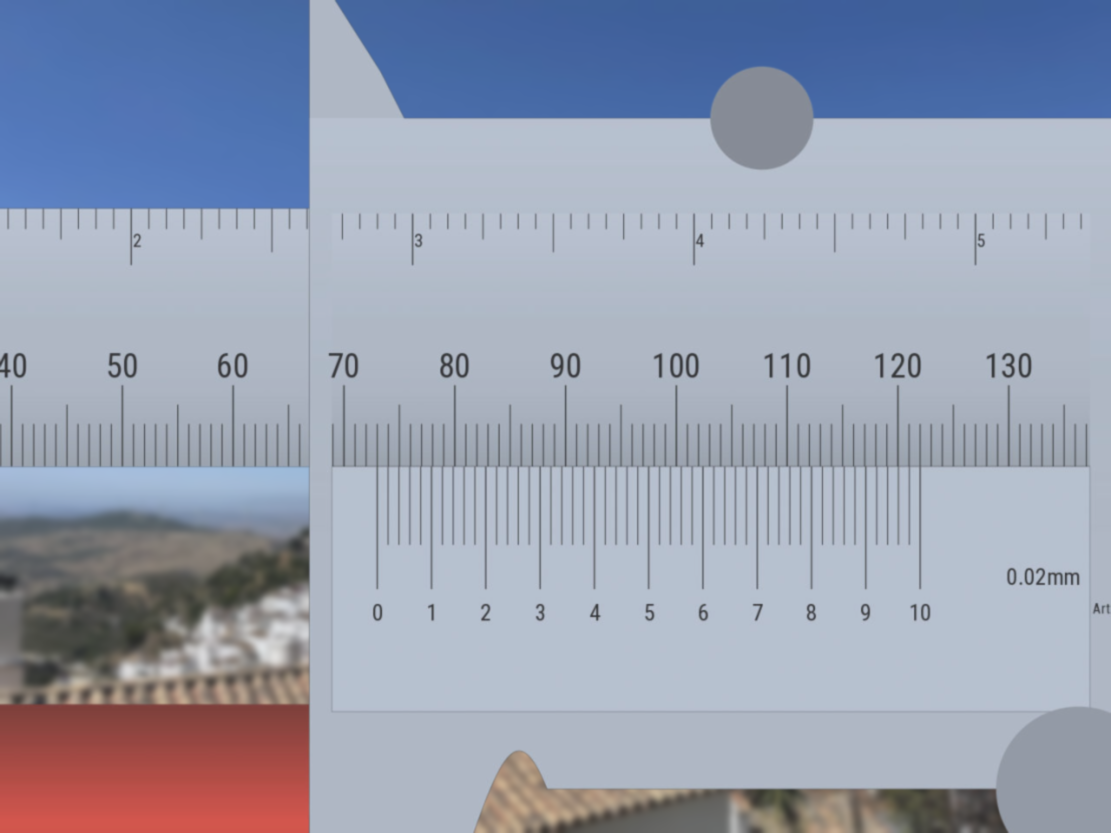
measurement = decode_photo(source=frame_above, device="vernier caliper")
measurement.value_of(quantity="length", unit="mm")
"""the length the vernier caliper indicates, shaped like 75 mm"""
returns 73.0 mm
